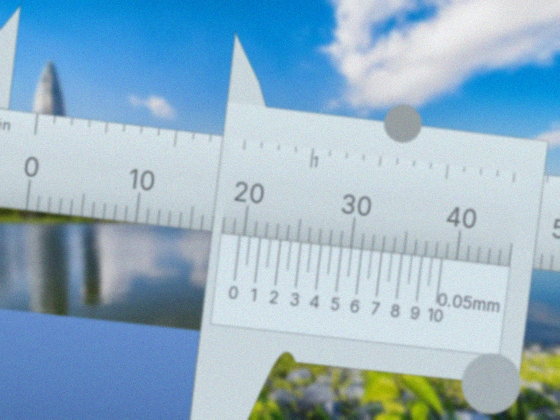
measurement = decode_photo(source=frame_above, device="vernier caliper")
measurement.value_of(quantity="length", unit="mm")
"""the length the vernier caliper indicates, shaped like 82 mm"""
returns 19.6 mm
